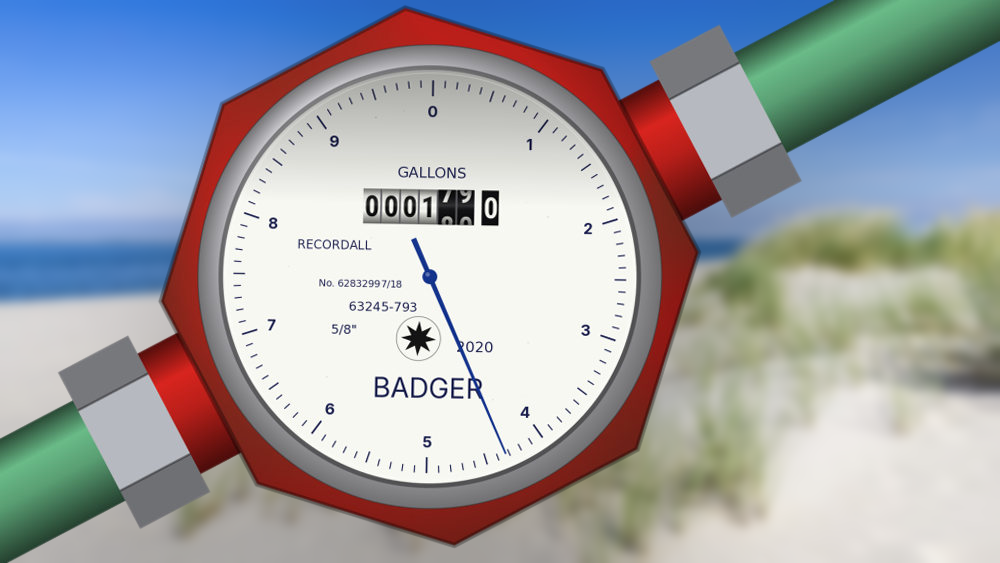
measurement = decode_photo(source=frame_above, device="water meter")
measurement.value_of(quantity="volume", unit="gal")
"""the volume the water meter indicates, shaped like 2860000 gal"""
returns 1794.3 gal
